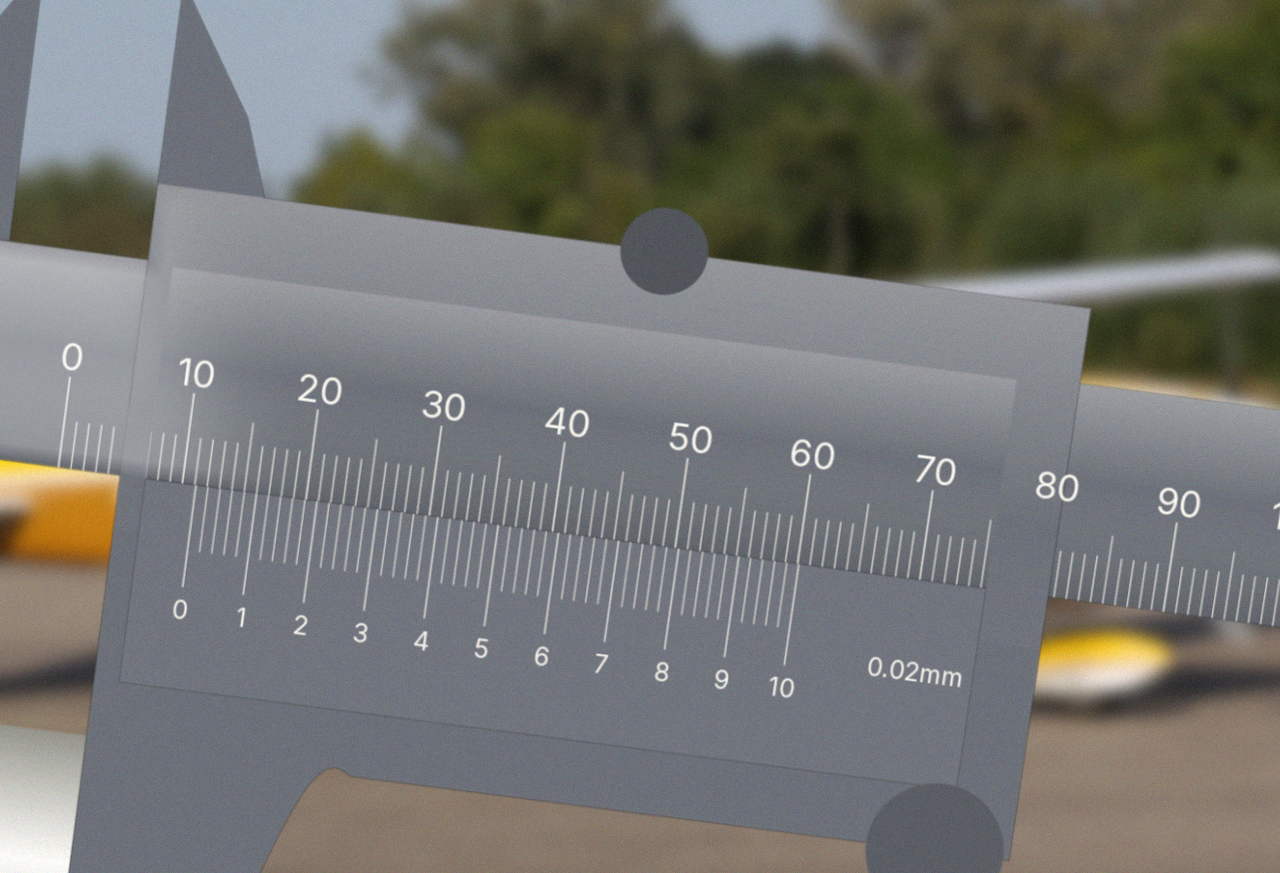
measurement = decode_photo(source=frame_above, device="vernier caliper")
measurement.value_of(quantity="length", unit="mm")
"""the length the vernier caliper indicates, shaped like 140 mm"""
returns 11.1 mm
